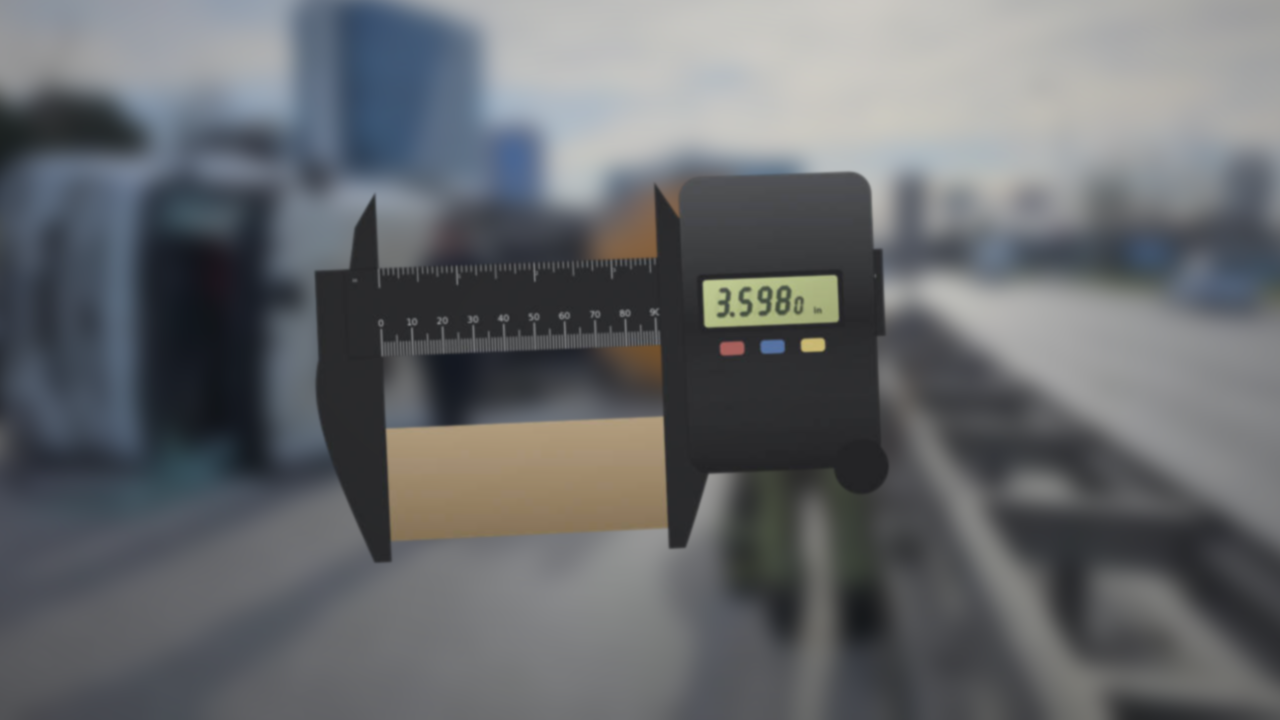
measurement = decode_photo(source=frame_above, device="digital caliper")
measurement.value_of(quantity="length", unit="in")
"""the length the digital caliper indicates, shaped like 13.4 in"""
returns 3.5980 in
